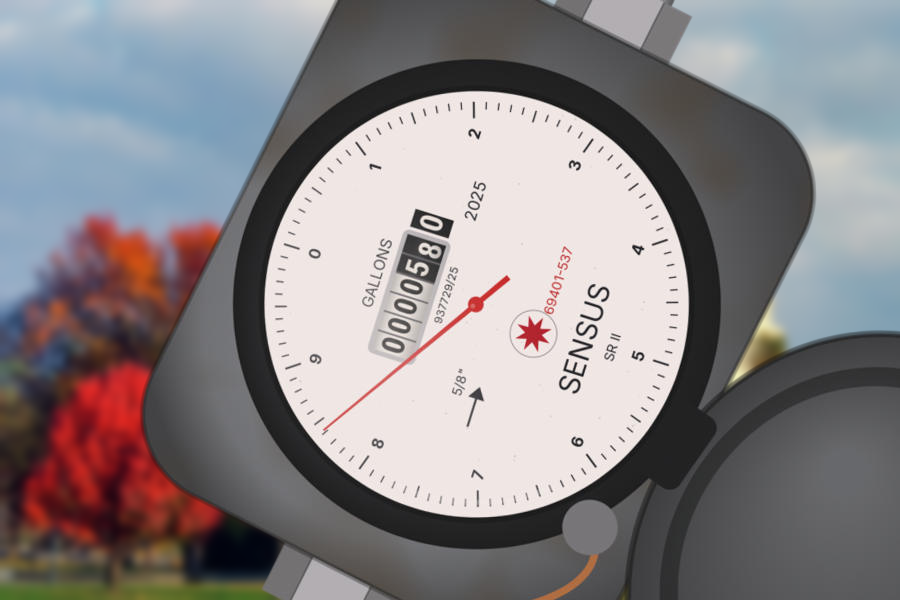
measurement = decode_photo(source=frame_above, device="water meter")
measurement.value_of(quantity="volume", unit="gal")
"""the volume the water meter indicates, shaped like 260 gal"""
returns 578.4 gal
